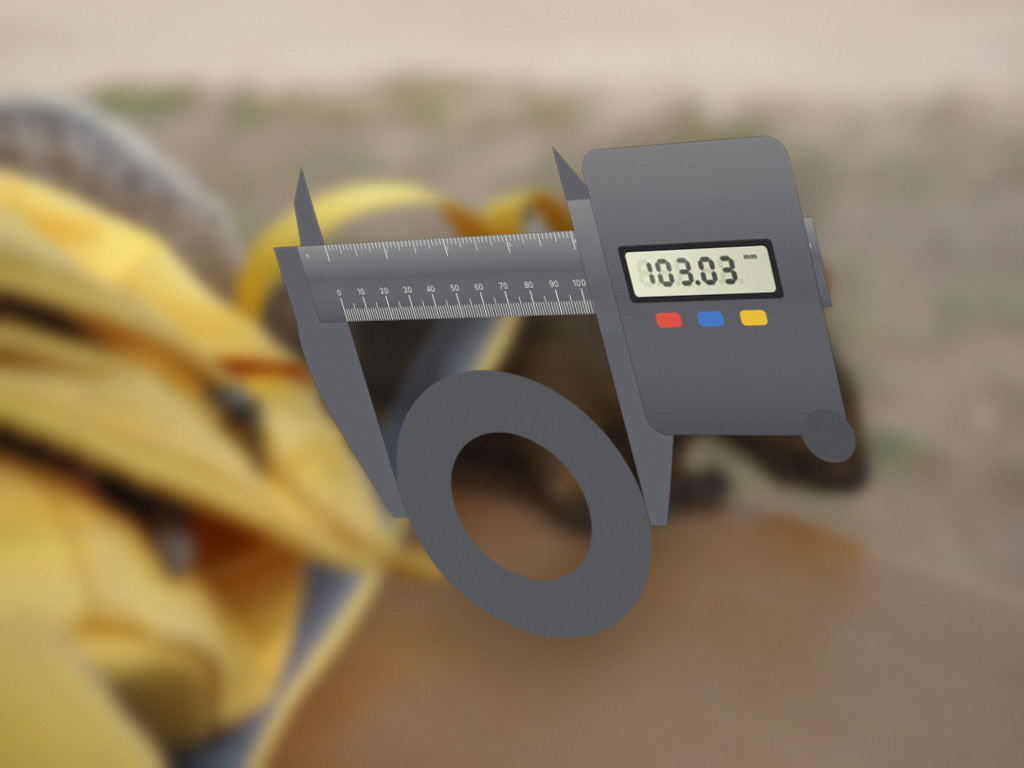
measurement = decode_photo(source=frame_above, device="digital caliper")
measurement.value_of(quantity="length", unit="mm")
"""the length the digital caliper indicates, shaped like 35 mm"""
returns 103.03 mm
